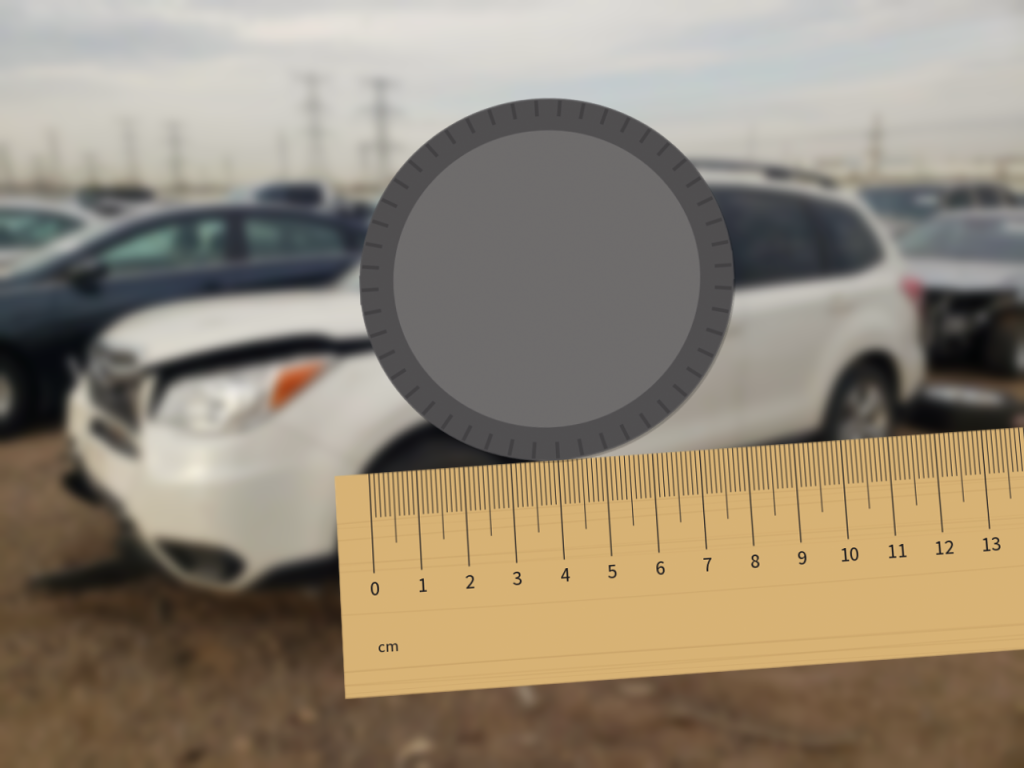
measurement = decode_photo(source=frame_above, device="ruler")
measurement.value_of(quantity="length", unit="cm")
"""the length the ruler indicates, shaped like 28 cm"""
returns 8 cm
